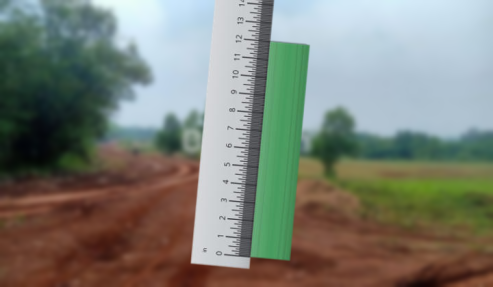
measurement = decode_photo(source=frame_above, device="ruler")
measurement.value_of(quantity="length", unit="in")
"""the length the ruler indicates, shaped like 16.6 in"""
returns 12 in
